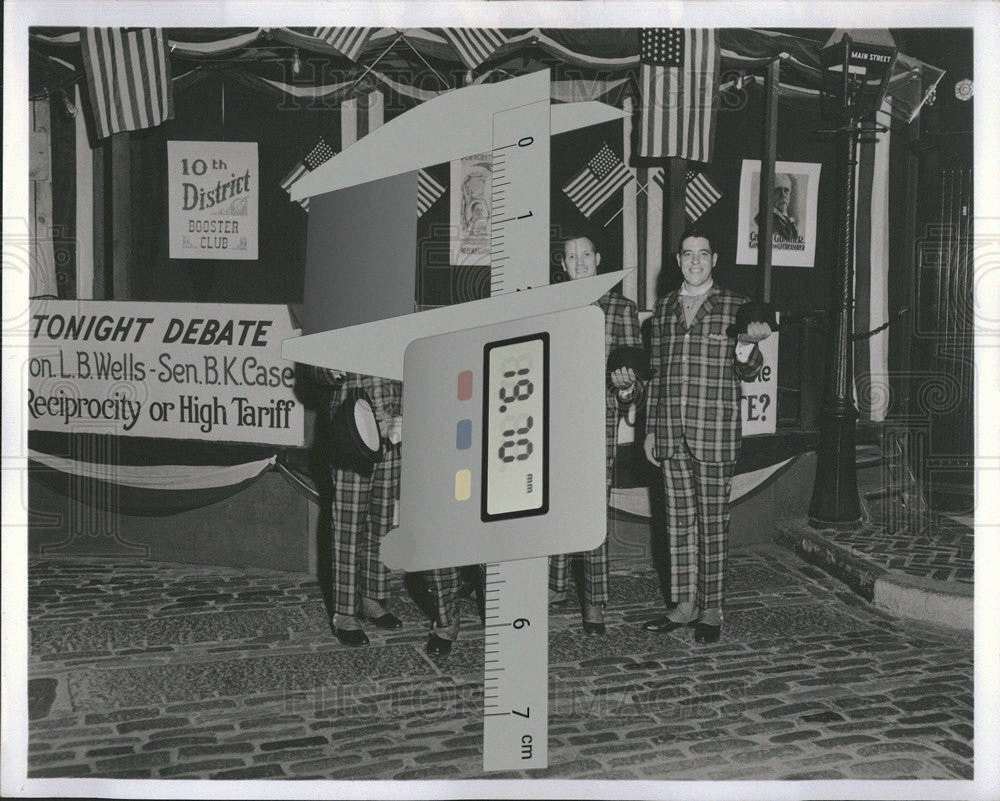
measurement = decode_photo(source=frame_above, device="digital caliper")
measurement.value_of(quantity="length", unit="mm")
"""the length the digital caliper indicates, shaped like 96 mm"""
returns 19.70 mm
